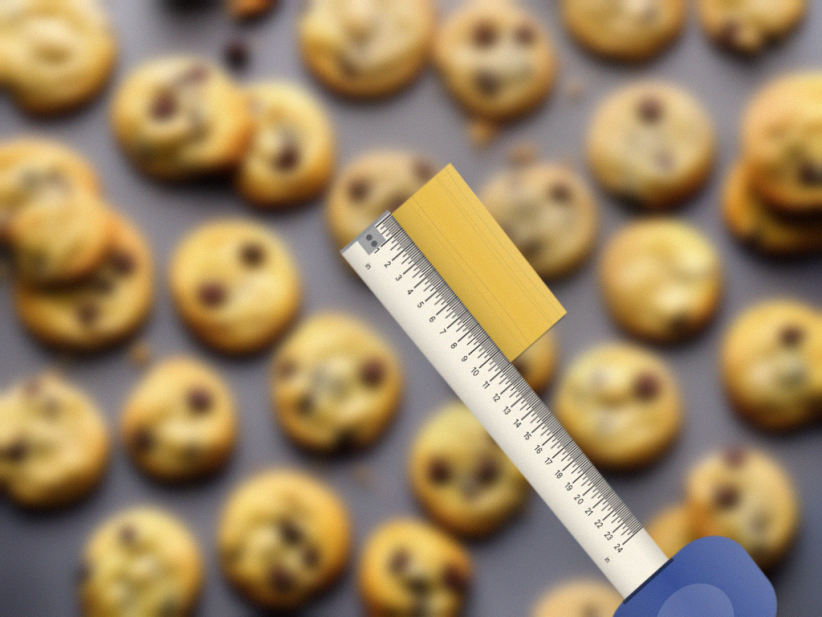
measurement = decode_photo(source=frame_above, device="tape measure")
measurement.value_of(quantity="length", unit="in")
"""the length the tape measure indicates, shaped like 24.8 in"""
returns 11 in
